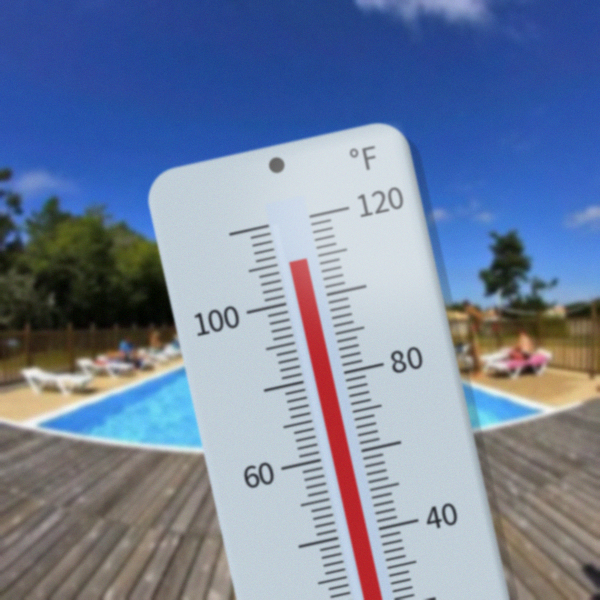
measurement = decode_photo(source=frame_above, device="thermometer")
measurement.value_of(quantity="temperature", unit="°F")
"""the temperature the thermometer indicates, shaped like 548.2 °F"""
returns 110 °F
